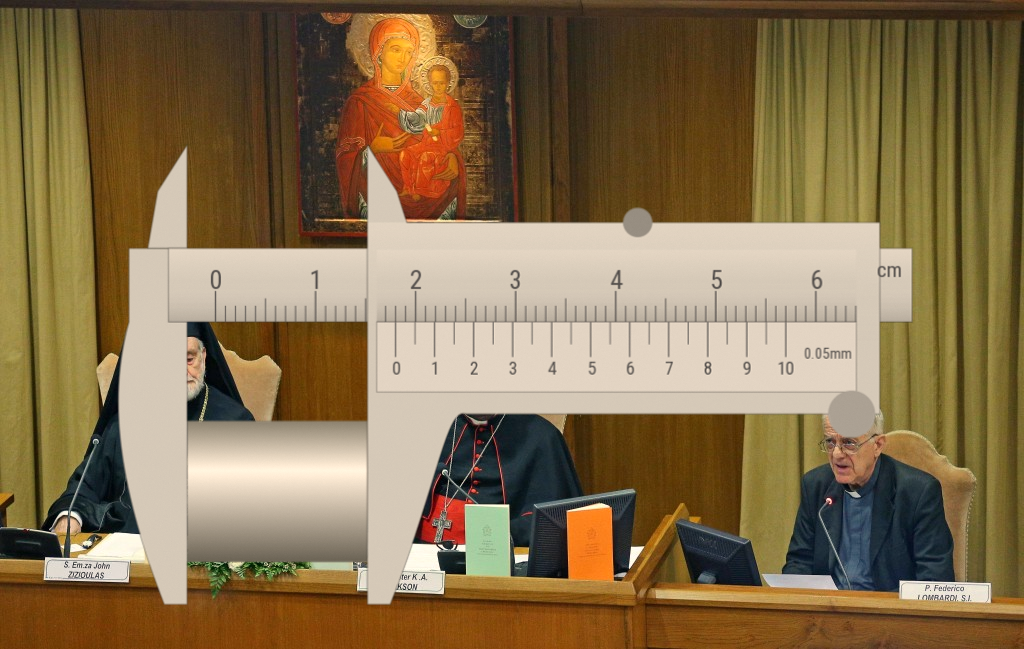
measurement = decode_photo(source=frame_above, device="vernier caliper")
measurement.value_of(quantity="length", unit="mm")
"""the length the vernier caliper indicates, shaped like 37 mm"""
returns 18.0 mm
